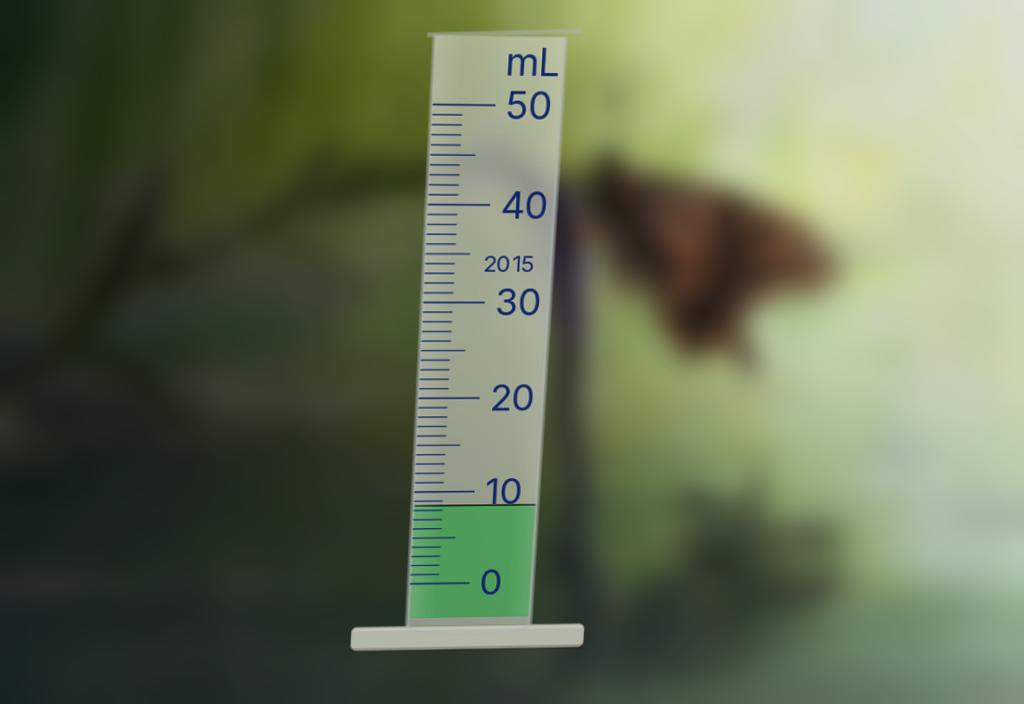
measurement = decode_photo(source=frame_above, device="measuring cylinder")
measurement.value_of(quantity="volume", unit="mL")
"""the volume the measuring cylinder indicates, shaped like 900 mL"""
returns 8.5 mL
